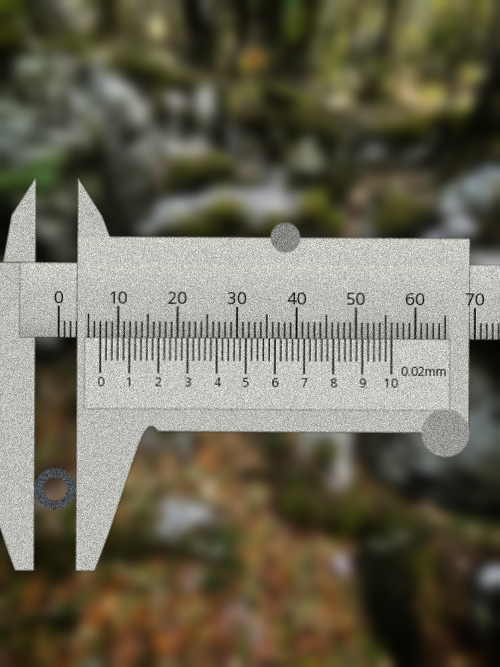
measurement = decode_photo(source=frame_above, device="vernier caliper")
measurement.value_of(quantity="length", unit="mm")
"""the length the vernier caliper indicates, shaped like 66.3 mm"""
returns 7.0 mm
